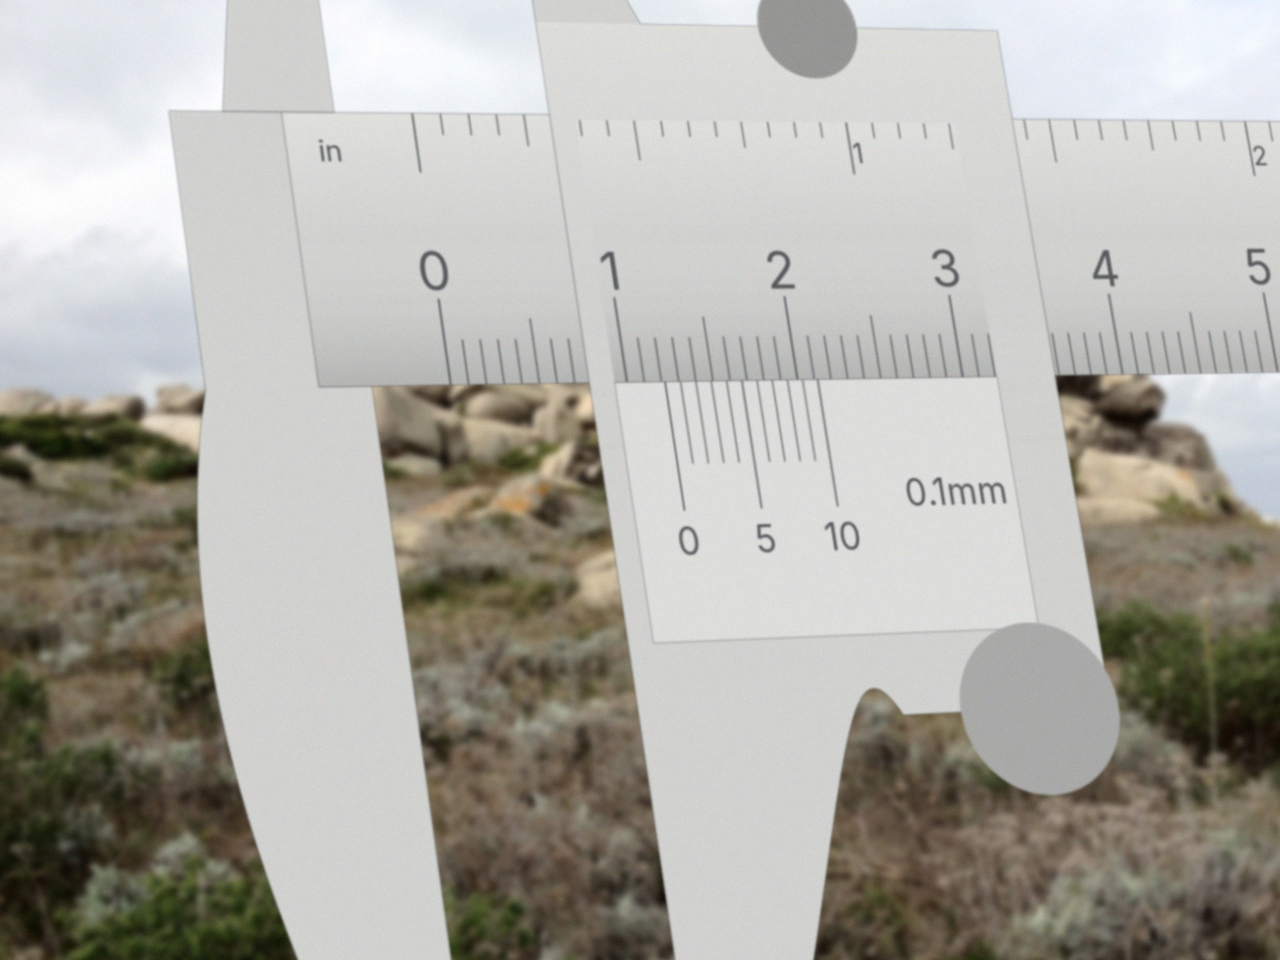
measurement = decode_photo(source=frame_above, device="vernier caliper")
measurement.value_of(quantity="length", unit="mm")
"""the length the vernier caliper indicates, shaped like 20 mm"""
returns 12.2 mm
